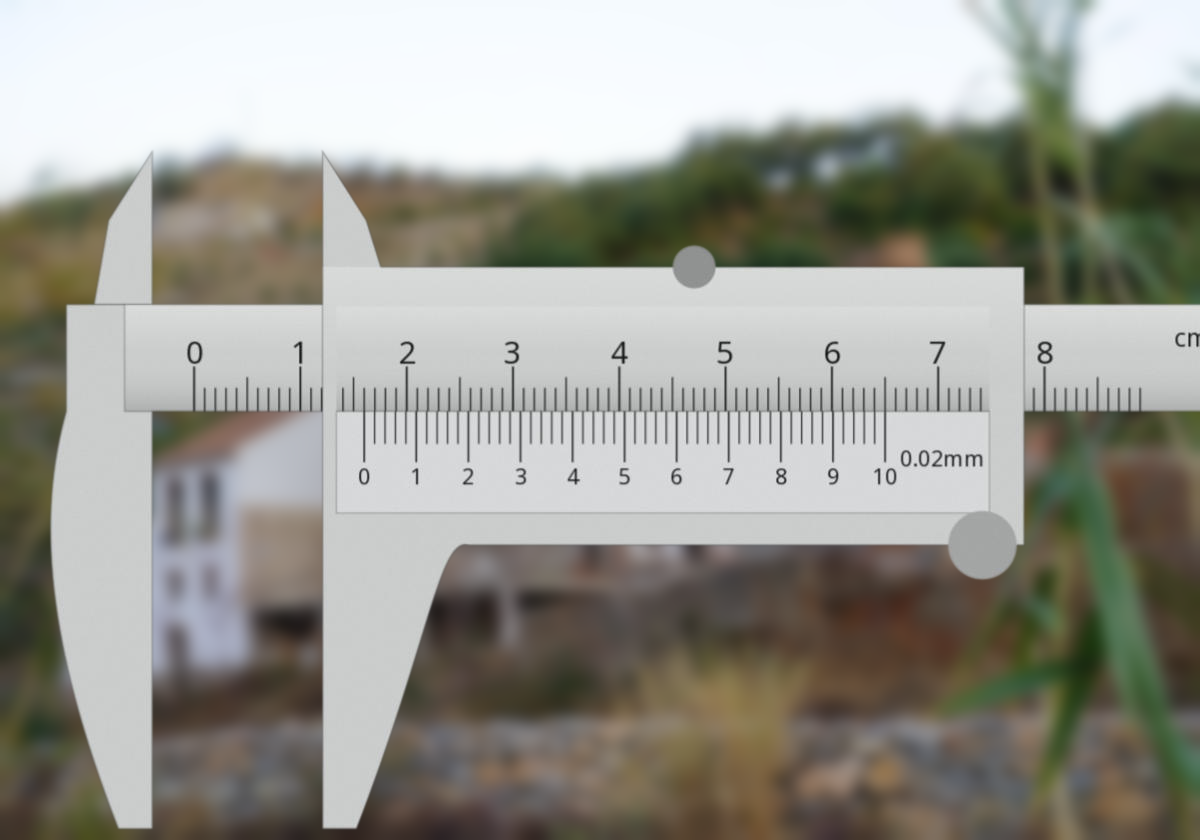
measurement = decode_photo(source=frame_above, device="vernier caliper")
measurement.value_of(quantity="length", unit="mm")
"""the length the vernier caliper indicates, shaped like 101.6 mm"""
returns 16.0 mm
